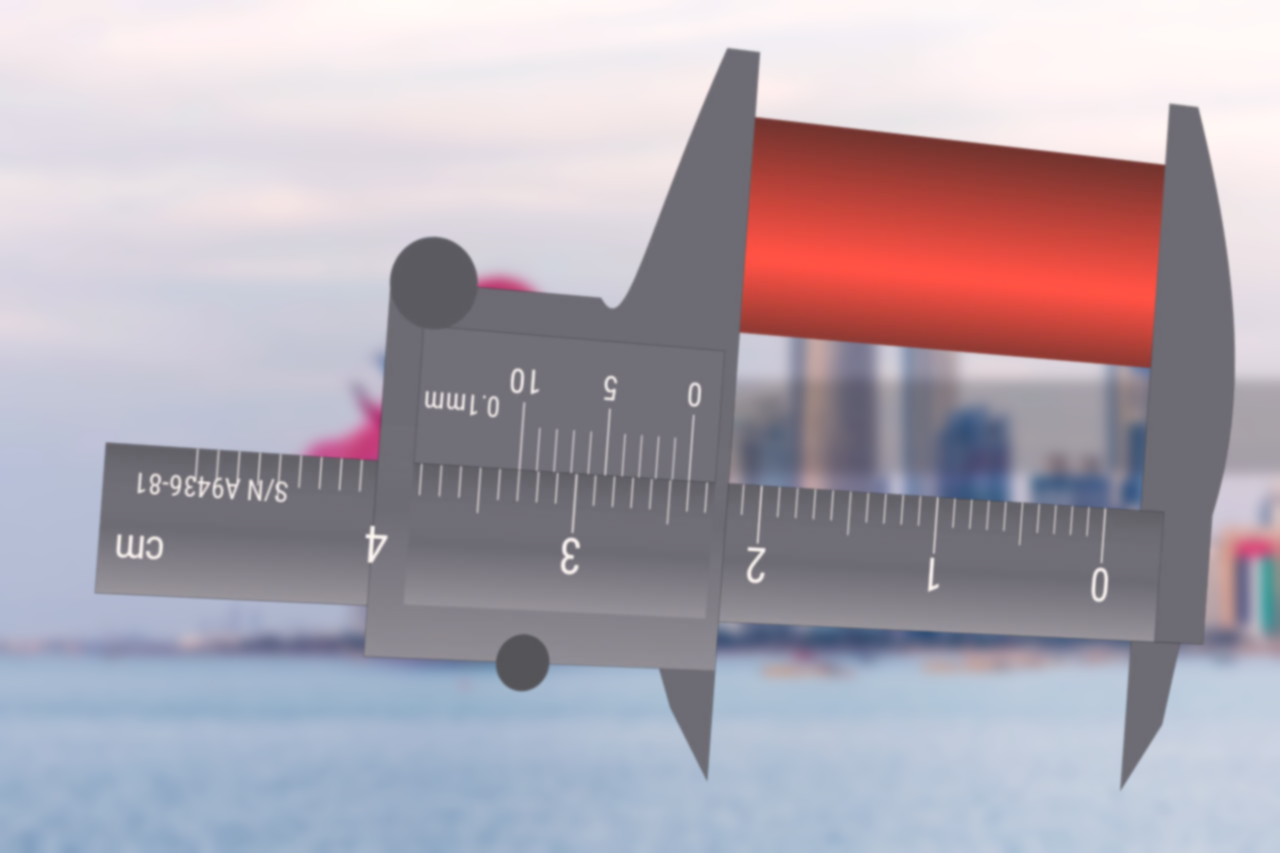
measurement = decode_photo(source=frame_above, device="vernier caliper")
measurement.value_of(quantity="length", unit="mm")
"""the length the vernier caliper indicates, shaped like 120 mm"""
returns 24.0 mm
